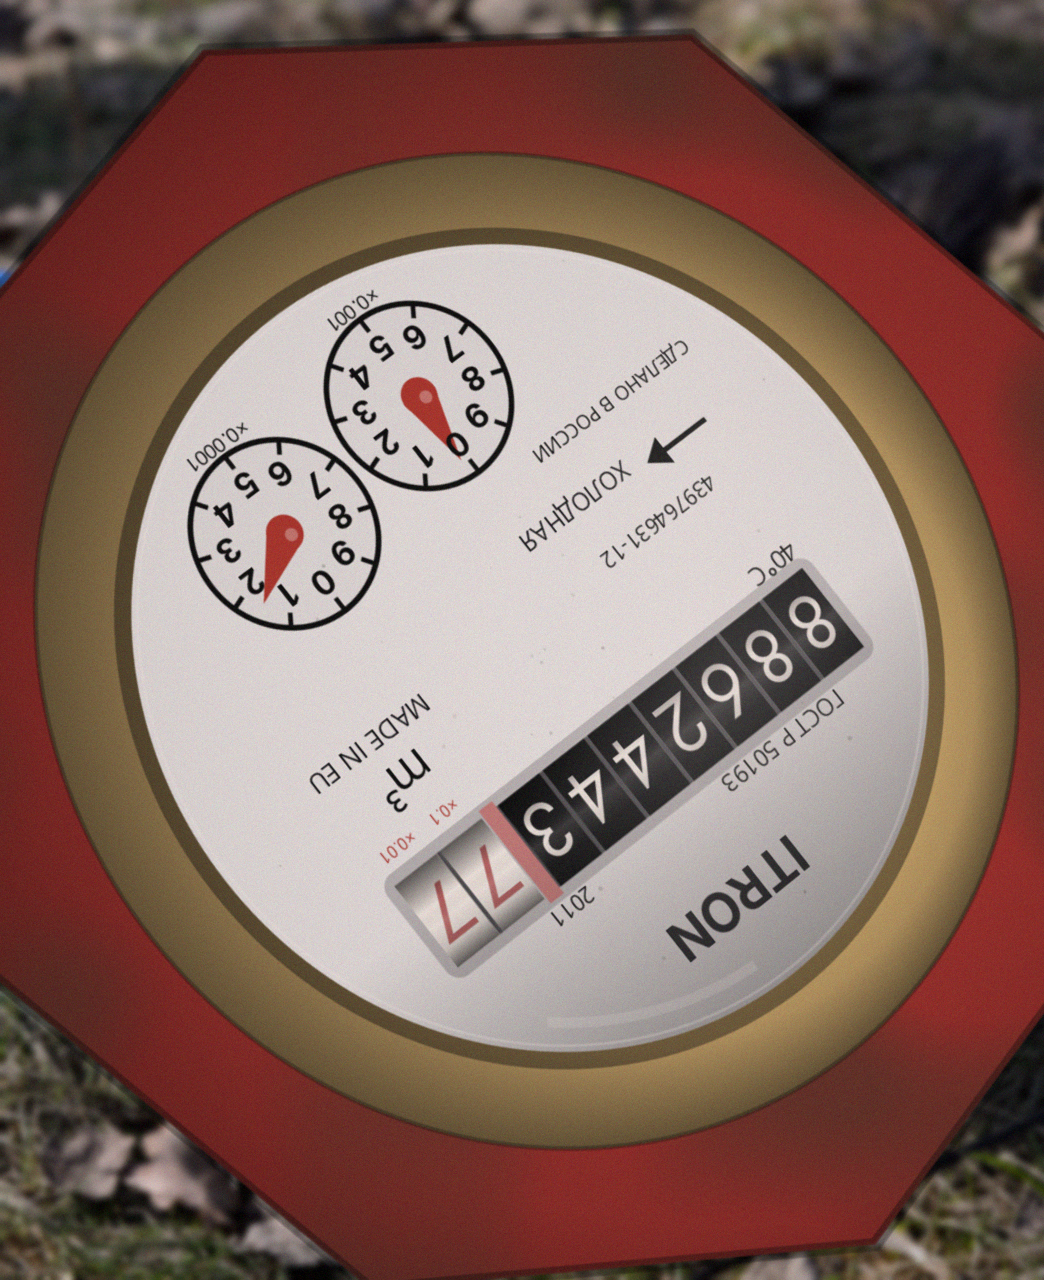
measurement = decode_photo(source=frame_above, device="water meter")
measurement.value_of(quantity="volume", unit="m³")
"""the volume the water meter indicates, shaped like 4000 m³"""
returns 8862443.7701 m³
